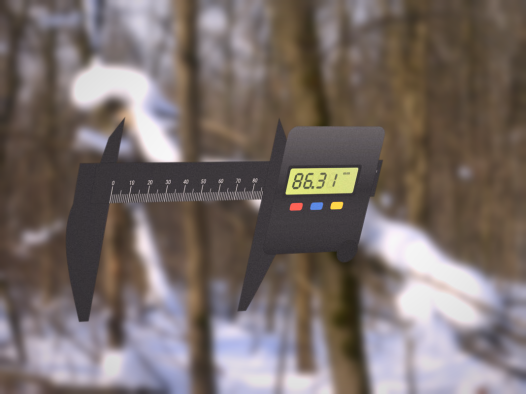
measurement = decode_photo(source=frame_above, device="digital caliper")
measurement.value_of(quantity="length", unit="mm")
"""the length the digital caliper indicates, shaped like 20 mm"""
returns 86.31 mm
